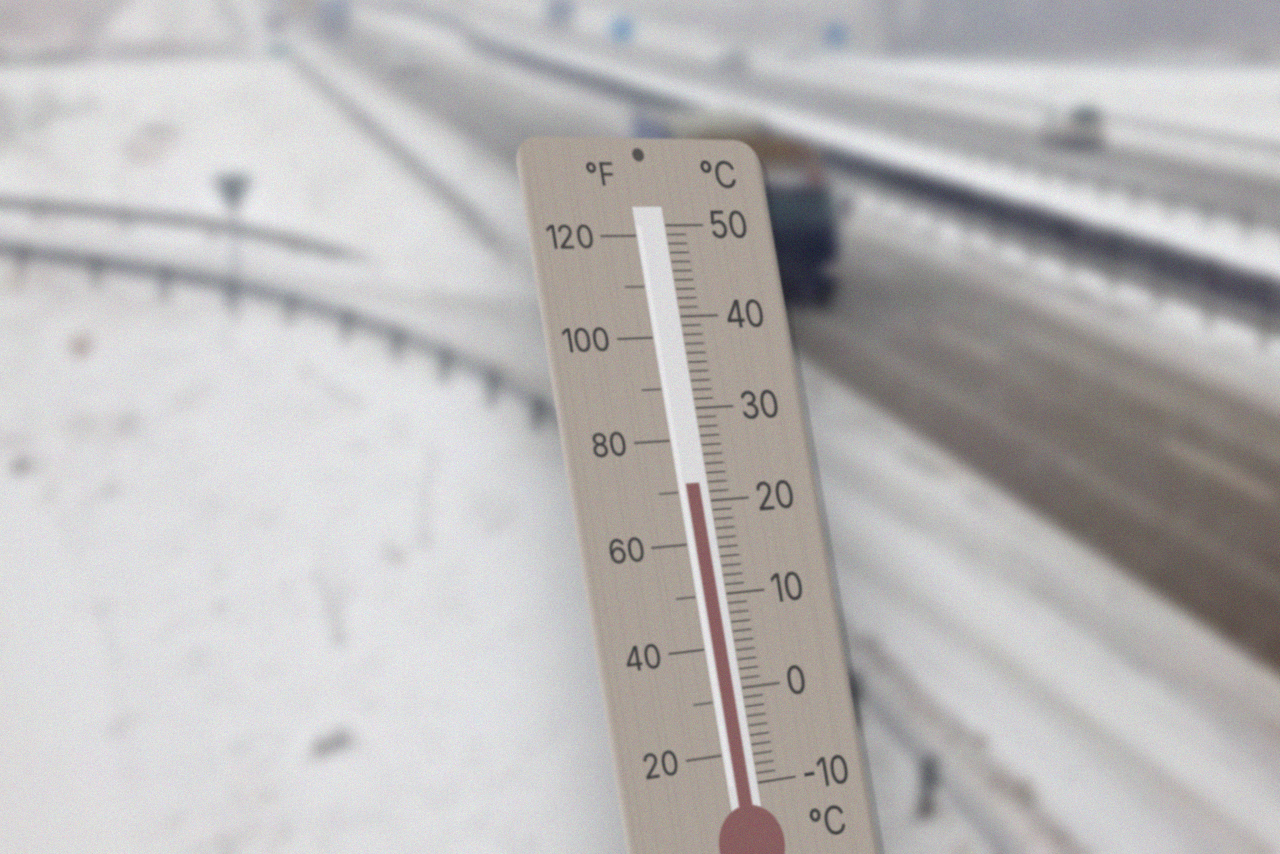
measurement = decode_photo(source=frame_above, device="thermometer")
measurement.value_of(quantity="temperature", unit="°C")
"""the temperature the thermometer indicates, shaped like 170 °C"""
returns 22 °C
